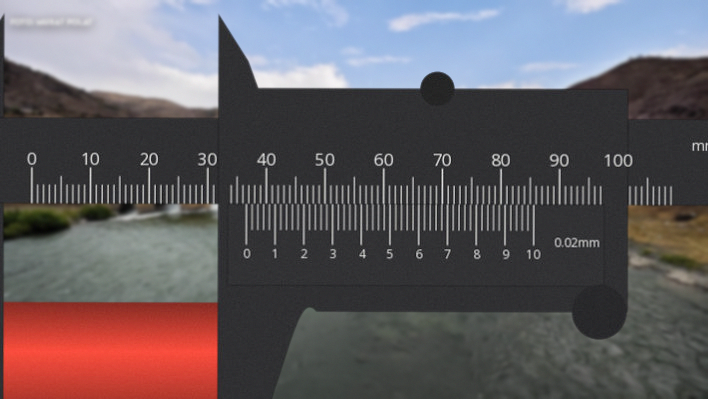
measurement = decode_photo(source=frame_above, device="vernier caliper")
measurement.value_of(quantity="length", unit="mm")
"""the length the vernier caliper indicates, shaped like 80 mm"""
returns 36.6 mm
